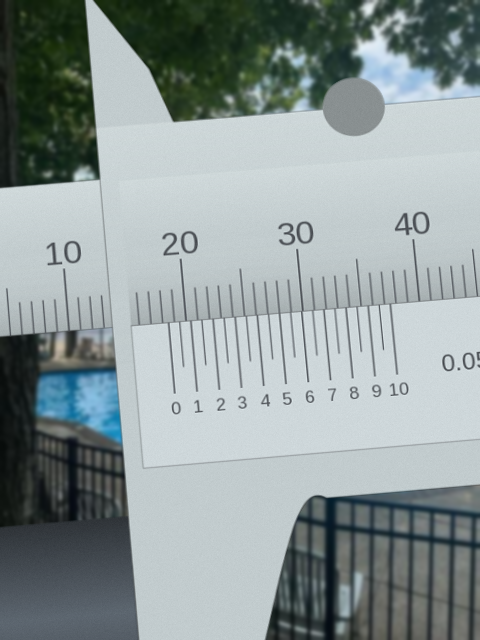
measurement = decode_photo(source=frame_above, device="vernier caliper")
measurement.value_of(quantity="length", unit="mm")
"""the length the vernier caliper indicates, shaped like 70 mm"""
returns 18.5 mm
